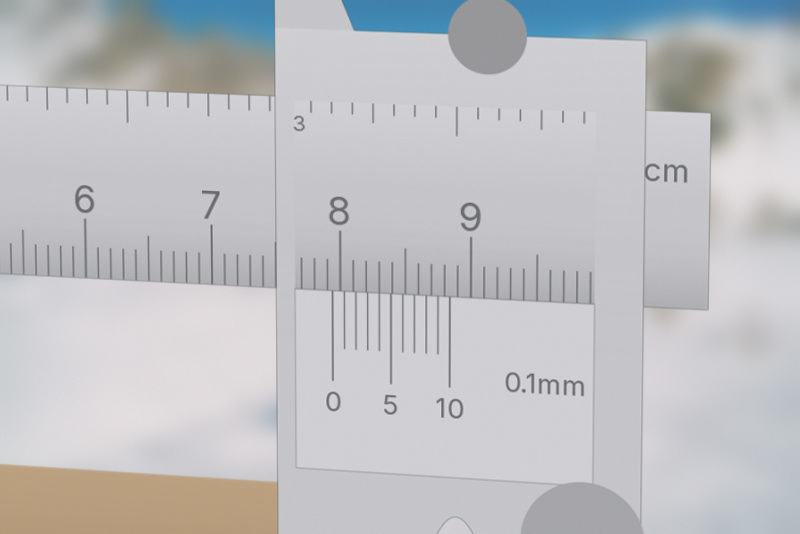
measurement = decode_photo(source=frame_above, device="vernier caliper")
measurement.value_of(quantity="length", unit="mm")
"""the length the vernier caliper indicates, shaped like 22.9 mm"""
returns 79.4 mm
